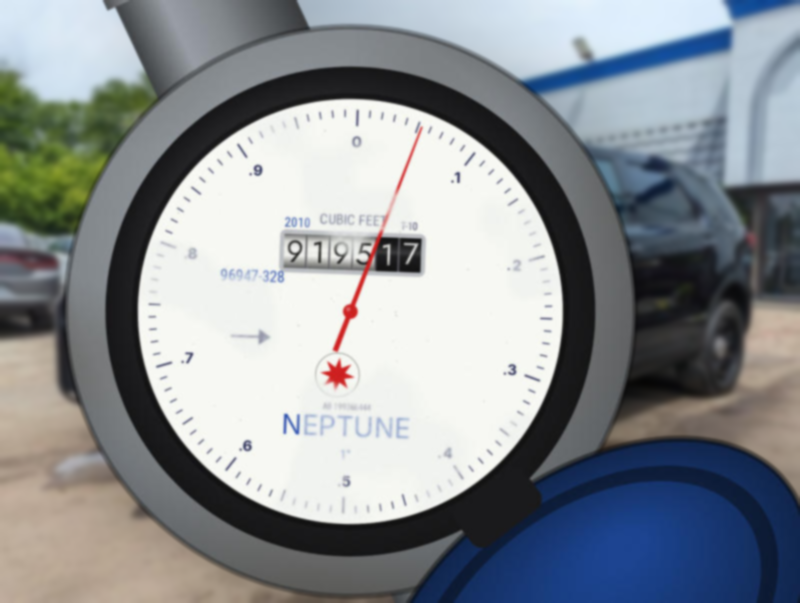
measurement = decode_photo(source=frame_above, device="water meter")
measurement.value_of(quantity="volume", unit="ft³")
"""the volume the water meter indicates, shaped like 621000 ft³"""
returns 919517.05 ft³
